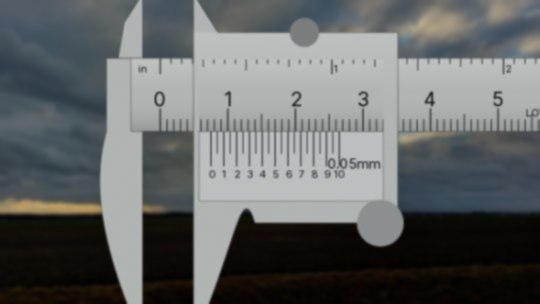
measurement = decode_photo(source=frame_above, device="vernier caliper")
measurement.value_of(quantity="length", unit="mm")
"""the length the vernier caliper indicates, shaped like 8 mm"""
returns 7.5 mm
